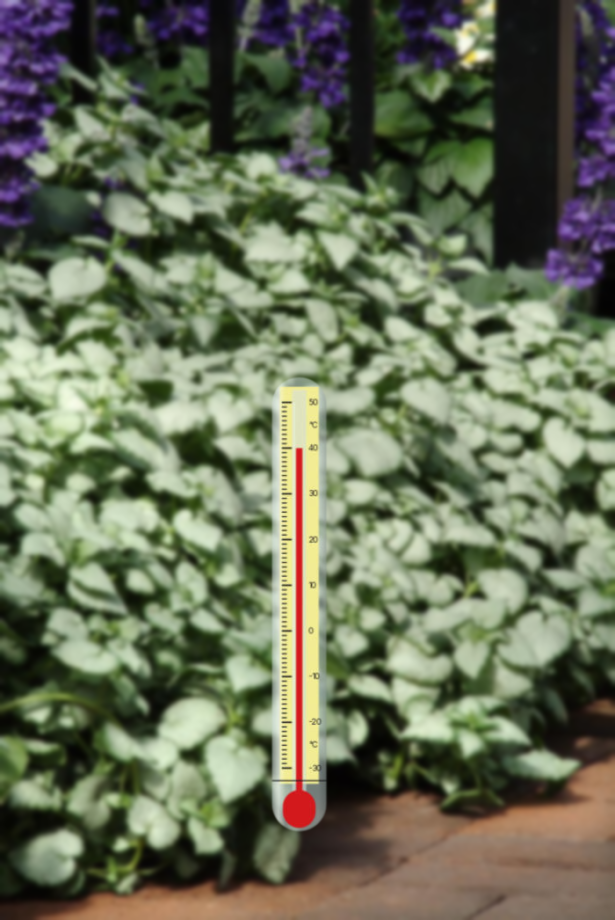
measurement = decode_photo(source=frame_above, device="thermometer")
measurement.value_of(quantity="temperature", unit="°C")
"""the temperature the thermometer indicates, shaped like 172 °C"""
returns 40 °C
